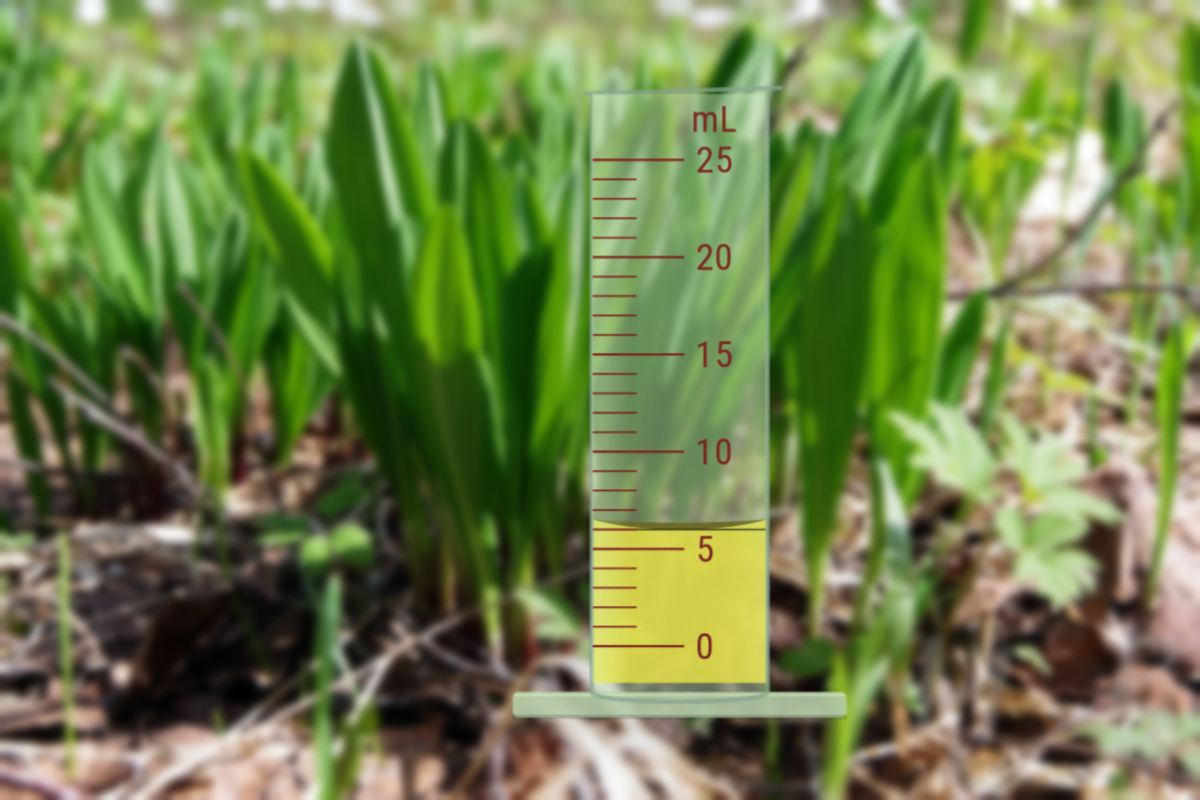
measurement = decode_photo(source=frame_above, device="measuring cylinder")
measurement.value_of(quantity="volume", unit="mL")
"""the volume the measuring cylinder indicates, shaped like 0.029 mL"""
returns 6 mL
